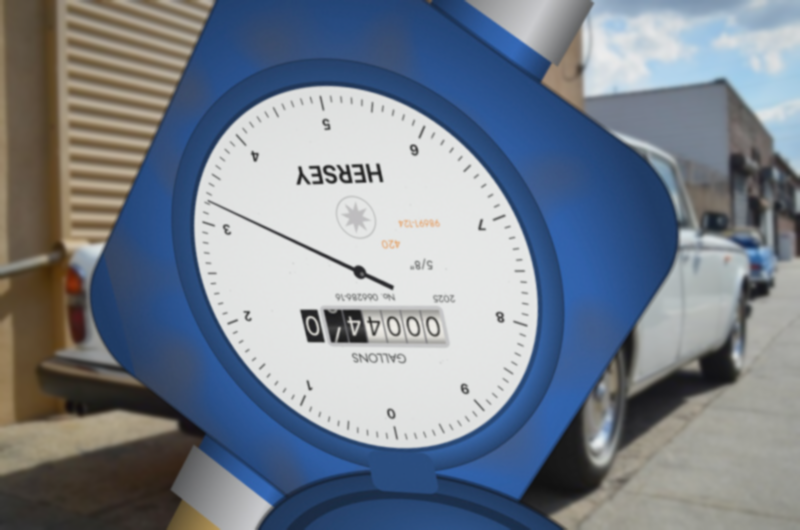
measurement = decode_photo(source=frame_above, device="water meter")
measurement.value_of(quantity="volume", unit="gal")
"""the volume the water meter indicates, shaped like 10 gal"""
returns 4473.2 gal
